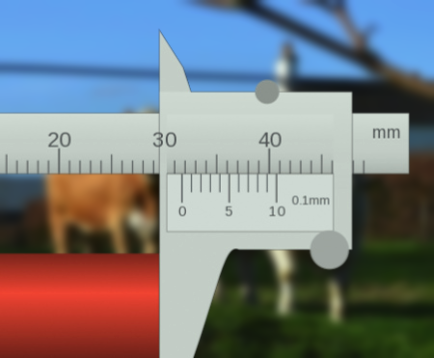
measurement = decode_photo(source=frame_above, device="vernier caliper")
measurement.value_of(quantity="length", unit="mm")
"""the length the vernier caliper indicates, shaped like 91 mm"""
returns 31.7 mm
